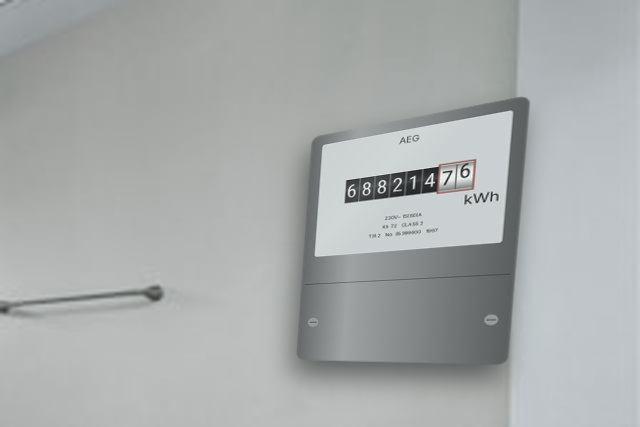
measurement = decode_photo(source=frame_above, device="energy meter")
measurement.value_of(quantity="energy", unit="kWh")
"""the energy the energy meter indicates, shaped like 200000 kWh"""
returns 688214.76 kWh
